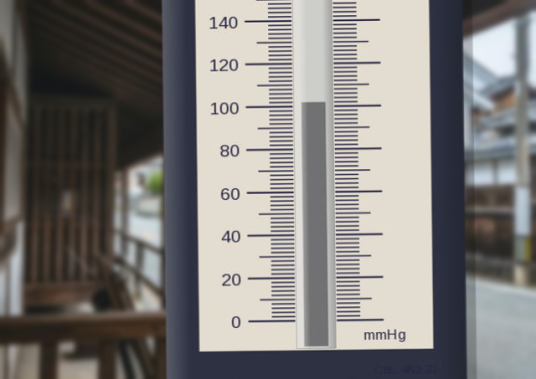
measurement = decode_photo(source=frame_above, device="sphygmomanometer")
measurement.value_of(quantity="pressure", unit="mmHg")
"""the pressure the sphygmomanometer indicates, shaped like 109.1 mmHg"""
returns 102 mmHg
